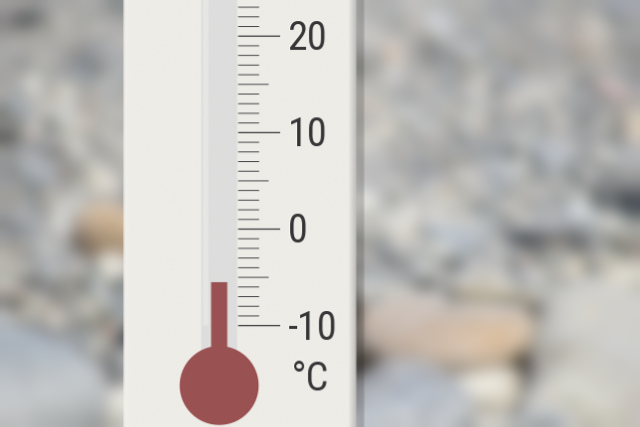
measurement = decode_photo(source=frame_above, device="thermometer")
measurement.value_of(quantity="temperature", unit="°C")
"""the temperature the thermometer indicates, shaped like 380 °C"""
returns -5.5 °C
